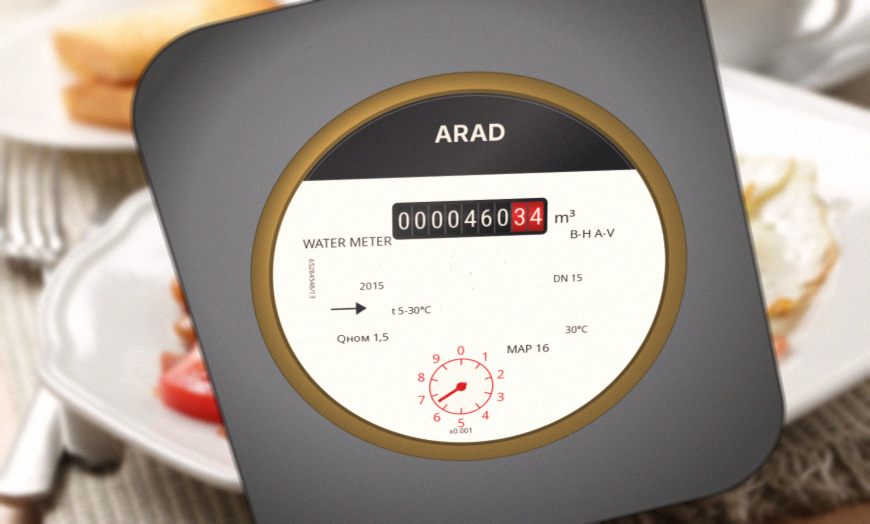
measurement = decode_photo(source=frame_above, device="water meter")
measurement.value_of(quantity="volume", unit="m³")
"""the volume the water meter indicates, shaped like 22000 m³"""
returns 460.346 m³
